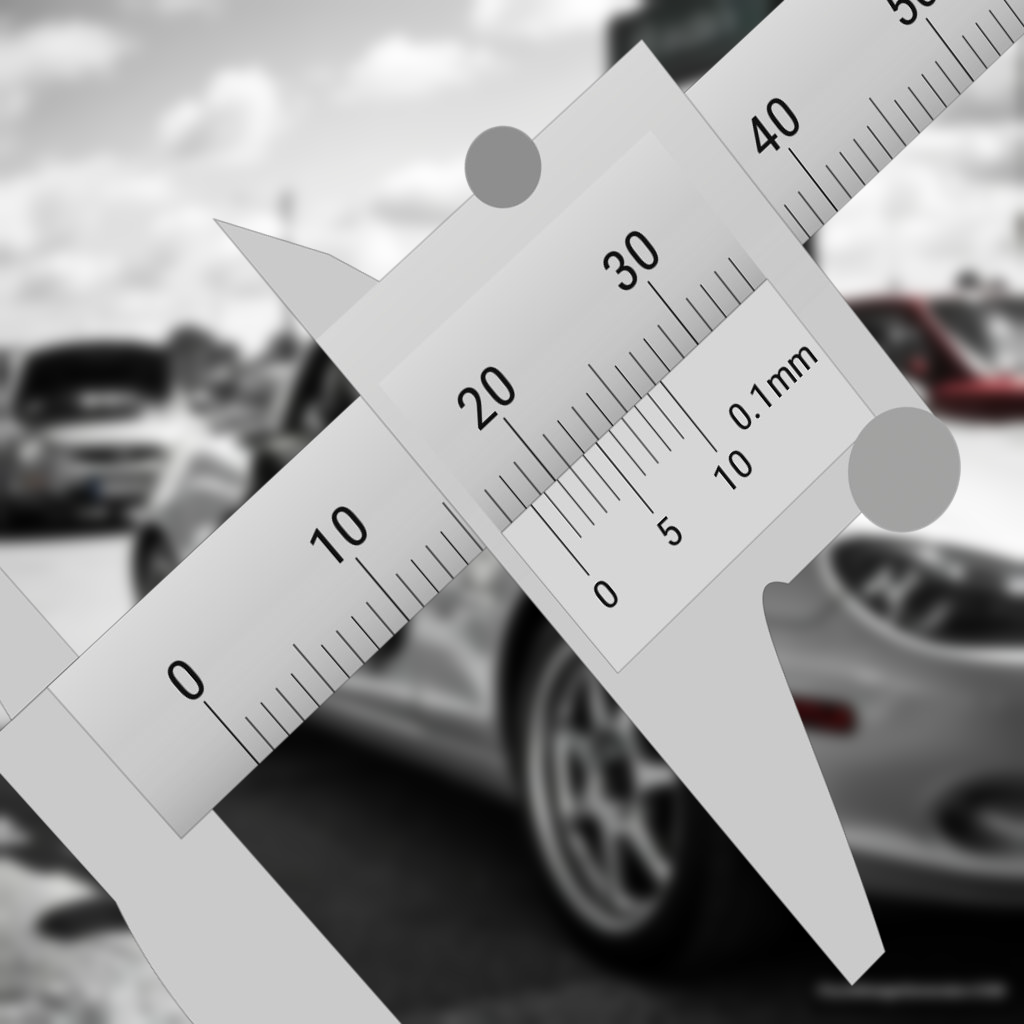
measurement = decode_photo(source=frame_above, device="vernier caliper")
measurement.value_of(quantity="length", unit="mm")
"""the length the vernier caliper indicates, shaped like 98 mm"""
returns 18.3 mm
